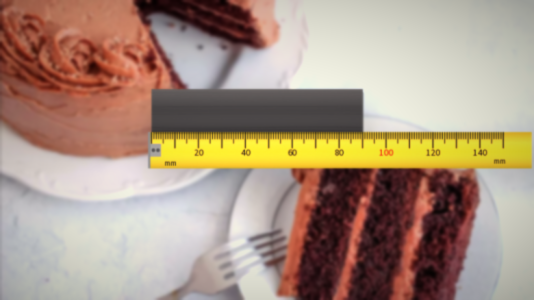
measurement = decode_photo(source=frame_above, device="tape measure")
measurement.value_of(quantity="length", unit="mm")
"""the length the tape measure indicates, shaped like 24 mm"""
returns 90 mm
